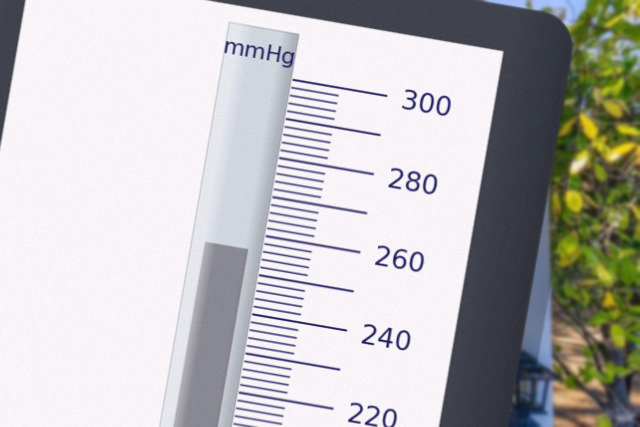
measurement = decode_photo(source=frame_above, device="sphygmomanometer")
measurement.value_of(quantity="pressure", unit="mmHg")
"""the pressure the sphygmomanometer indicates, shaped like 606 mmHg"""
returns 256 mmHg
